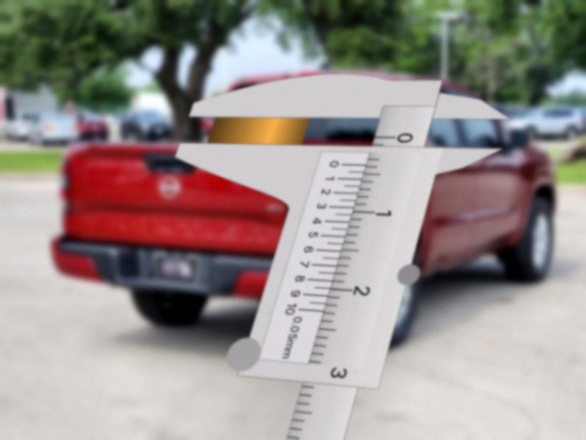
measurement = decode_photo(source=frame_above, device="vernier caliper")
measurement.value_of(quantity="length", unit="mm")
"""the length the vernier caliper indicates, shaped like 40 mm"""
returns 3.8 mm
